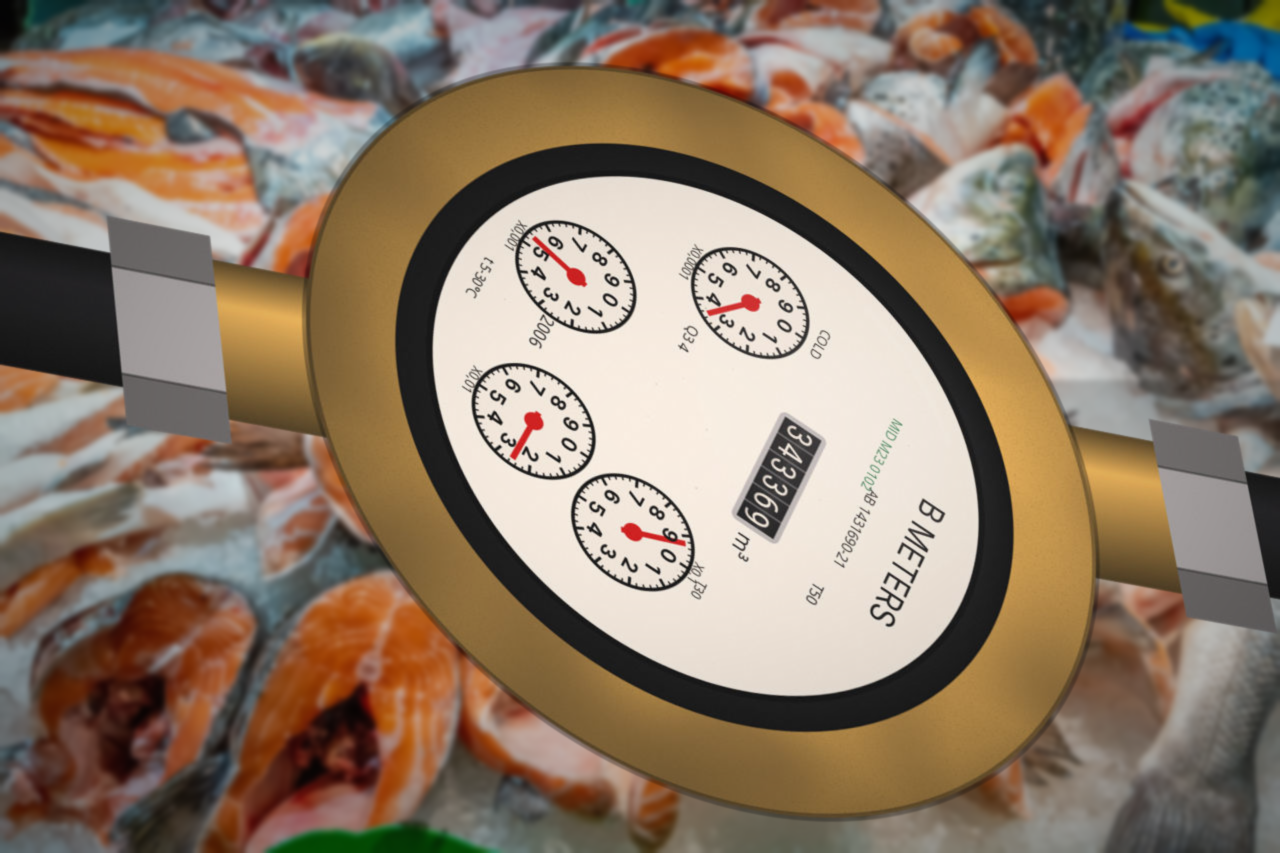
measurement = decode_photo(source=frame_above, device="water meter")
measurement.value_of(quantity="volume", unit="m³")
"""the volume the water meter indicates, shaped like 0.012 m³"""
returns 343368.9253 m³
